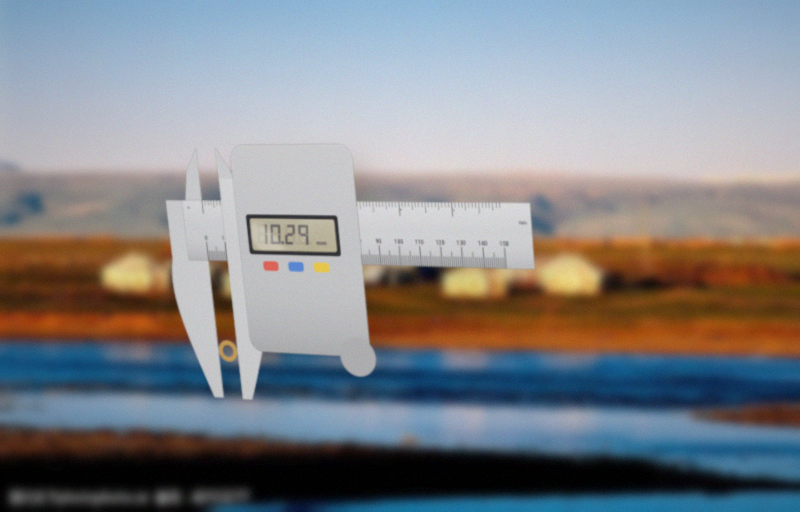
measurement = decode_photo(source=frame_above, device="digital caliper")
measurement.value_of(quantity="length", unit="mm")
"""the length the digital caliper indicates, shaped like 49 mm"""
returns 10.29 mm
